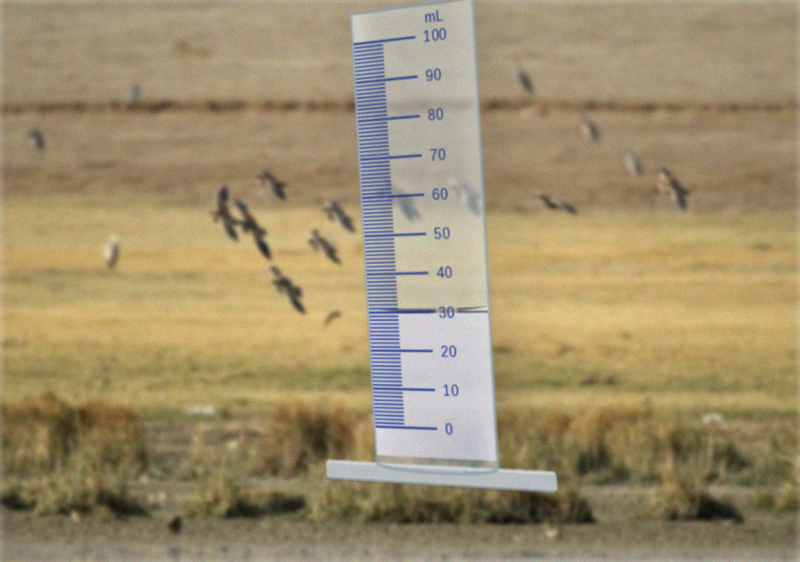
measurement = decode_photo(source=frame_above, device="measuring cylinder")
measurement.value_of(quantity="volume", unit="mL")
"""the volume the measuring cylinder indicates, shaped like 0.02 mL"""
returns 30 mL
